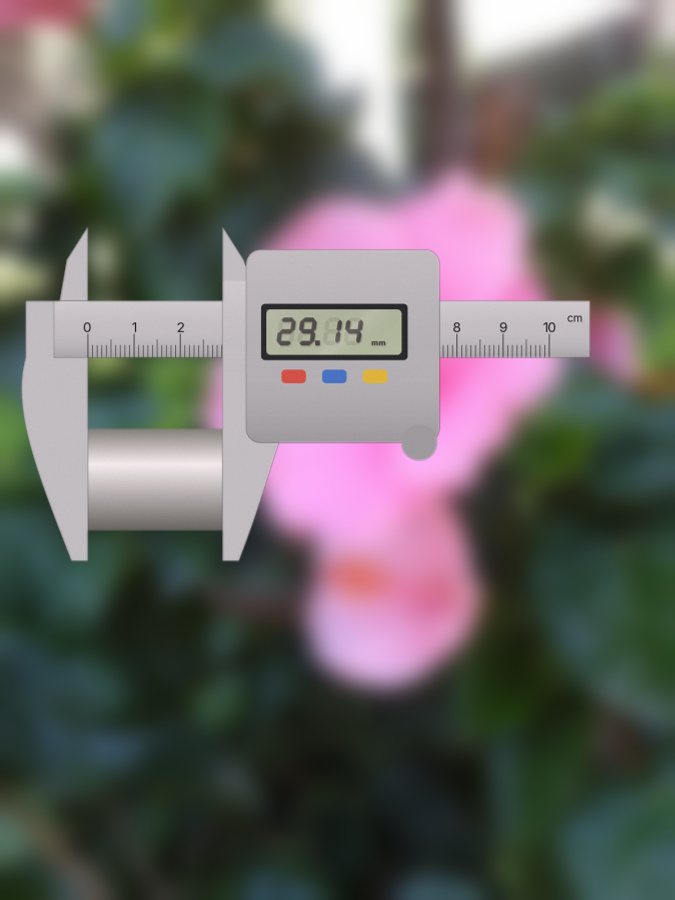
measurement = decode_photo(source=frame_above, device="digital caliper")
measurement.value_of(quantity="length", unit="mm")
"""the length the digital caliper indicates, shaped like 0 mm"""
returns 29.14 mm
